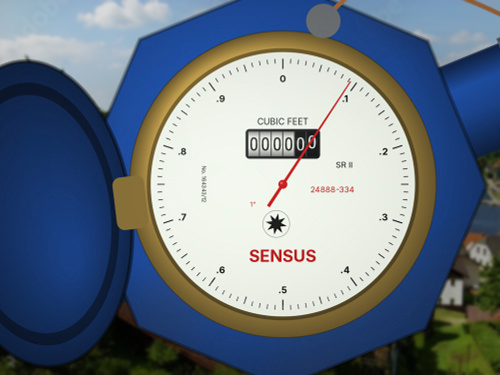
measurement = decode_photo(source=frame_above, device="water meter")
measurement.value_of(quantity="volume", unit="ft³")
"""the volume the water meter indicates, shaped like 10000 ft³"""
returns 0.09 ft³
